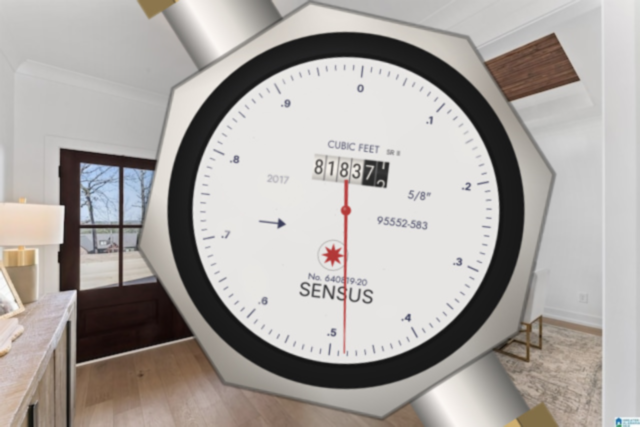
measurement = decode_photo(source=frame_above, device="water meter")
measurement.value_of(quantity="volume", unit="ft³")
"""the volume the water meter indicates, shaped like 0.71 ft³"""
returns 818371.48 ft³
